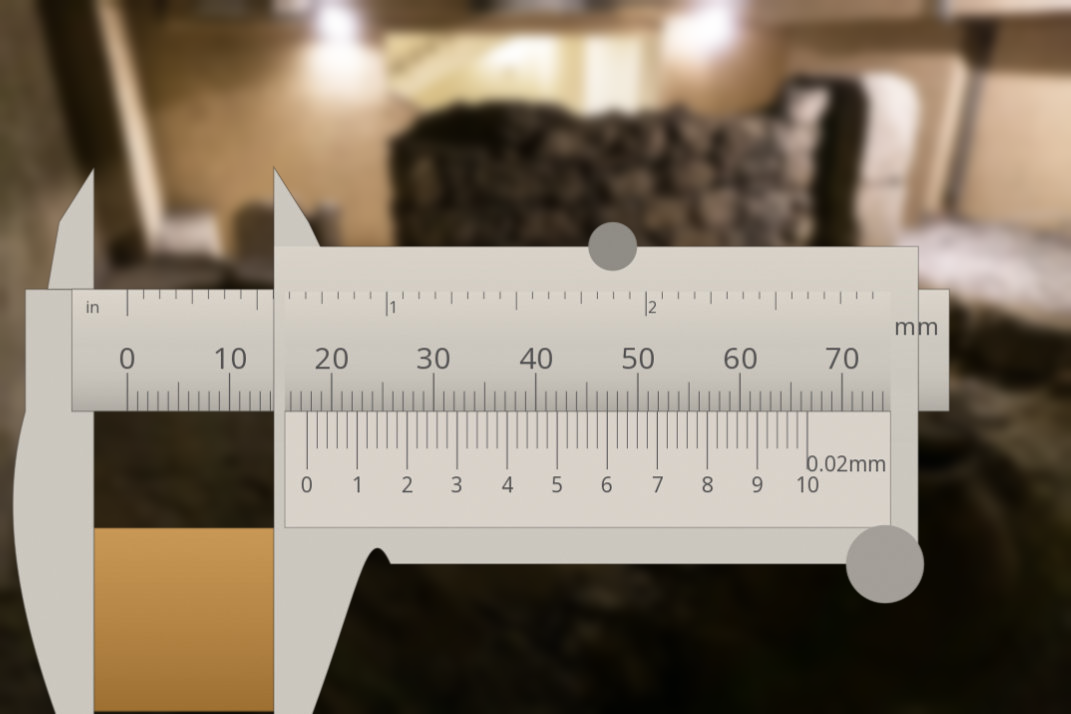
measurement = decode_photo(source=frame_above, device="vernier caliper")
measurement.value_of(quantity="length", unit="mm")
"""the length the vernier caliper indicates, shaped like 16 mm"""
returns 17.6 mm
